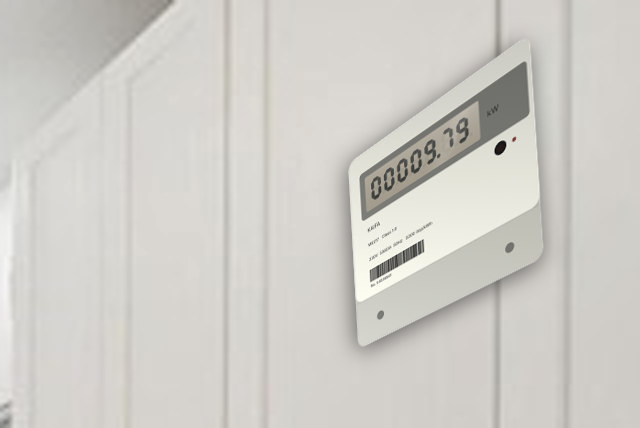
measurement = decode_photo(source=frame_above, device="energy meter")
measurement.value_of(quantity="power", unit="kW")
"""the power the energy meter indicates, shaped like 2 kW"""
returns 9.79 kW
